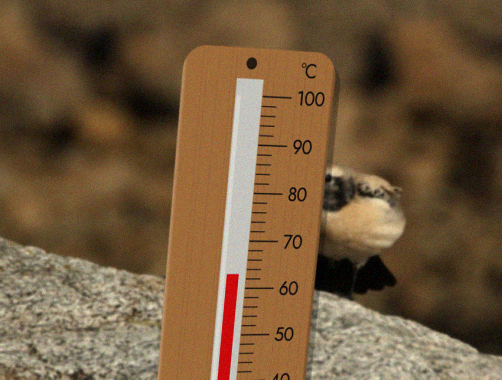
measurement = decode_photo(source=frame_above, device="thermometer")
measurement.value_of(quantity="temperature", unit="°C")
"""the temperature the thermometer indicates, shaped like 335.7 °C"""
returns 63 °C
